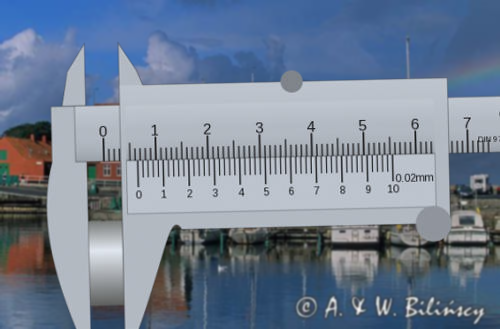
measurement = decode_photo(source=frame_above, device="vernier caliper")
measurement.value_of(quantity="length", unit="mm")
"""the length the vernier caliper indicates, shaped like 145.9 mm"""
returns 6.5 mm
